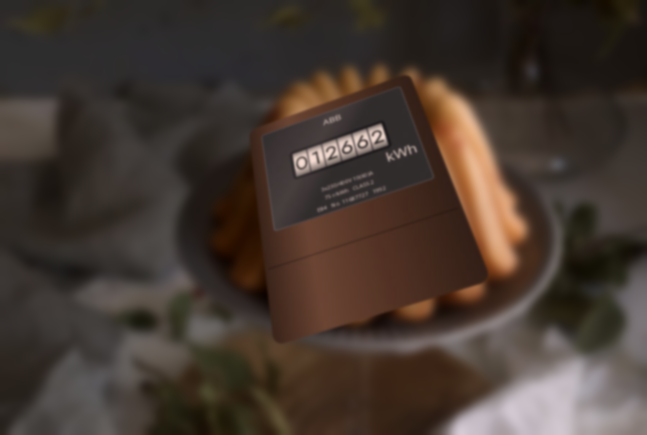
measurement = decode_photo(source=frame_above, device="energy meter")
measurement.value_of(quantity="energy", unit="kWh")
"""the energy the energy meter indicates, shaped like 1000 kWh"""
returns 12662 kWh
